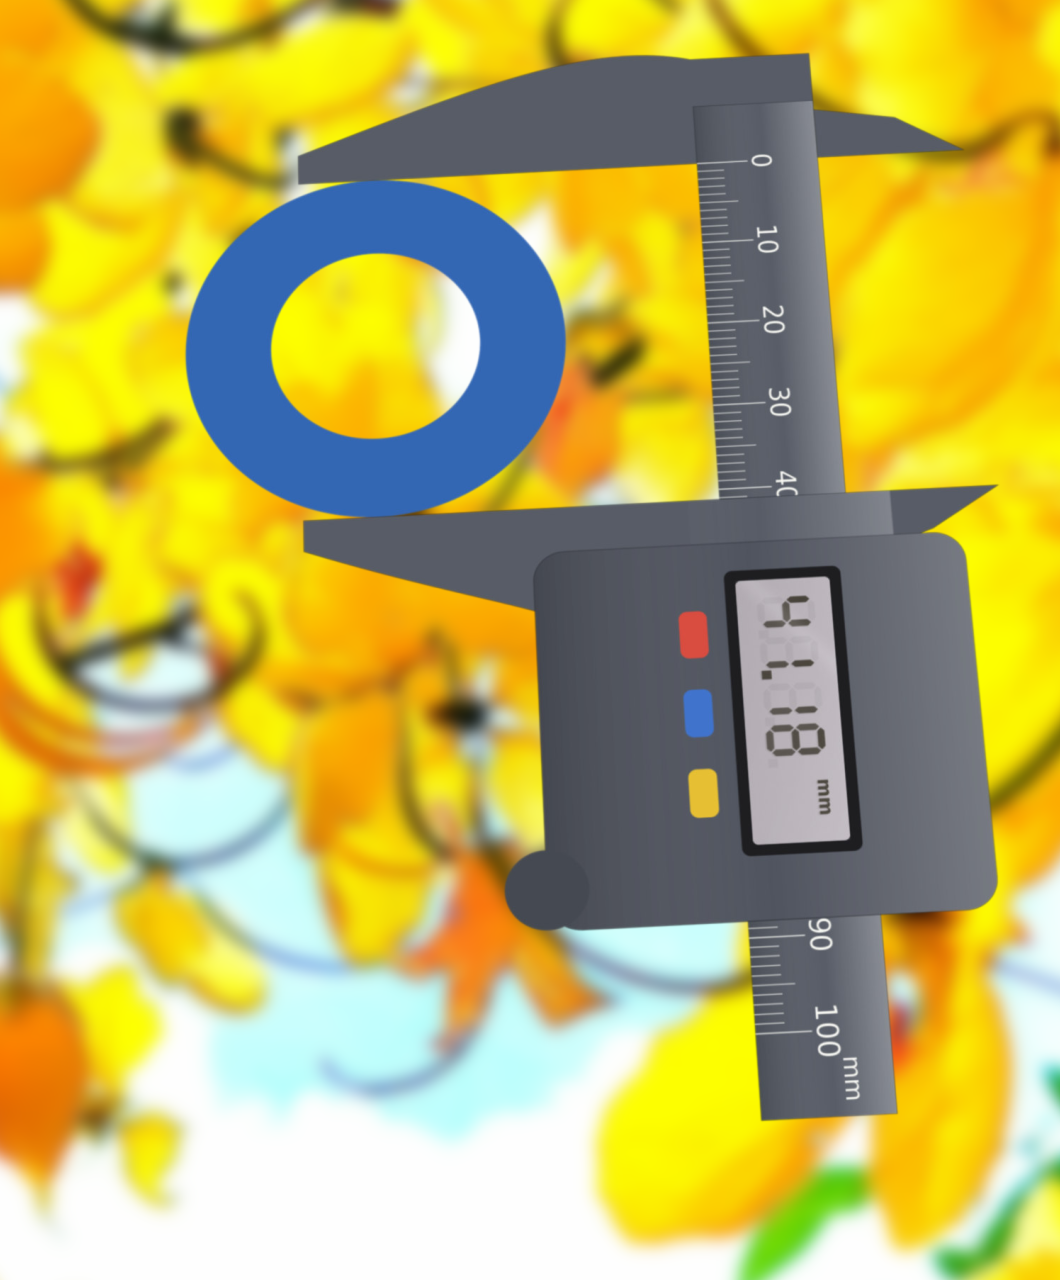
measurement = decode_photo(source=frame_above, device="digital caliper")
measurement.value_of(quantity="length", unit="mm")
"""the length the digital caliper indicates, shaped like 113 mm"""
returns 41.18 mm
